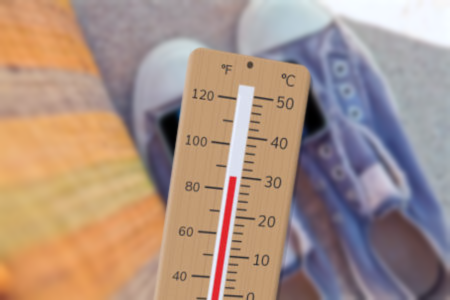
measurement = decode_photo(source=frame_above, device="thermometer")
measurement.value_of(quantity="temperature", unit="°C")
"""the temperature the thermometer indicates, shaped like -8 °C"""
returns 30 °C
